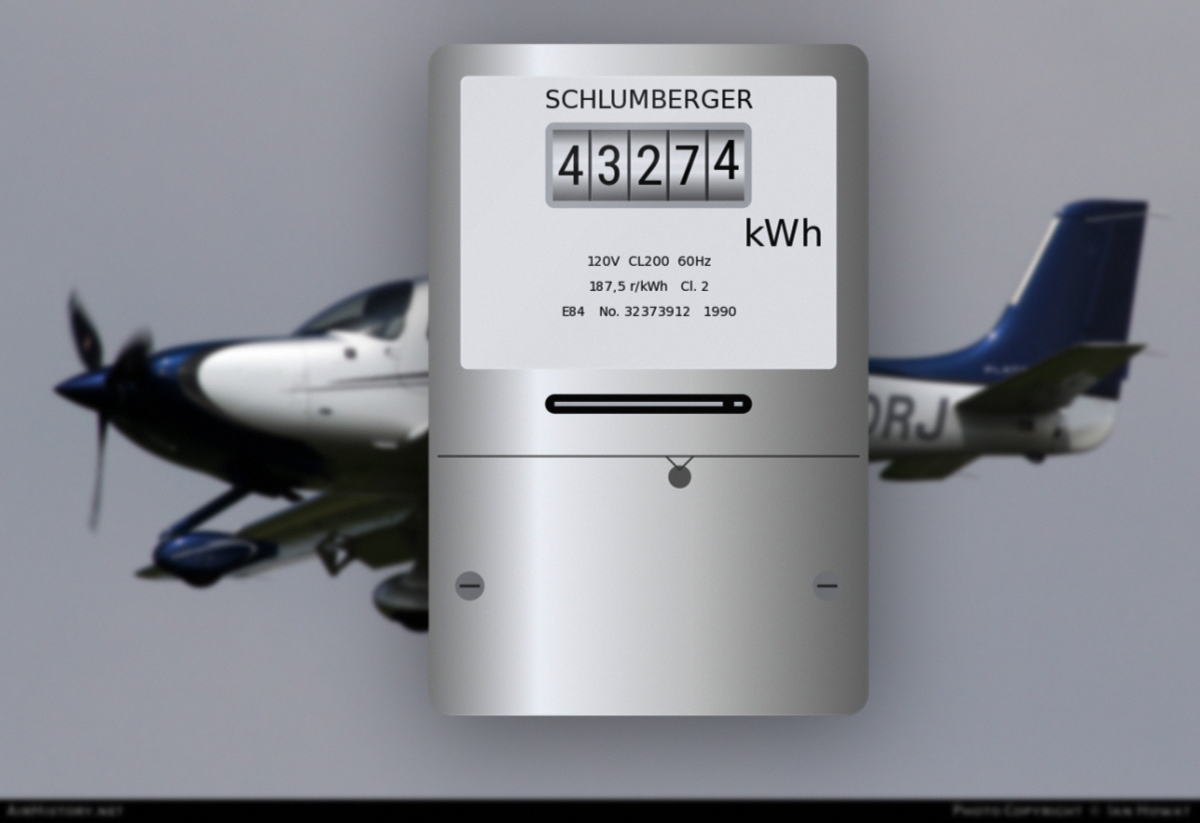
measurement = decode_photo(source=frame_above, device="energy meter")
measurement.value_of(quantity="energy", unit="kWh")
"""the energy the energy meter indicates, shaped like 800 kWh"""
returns 43274 kWh
